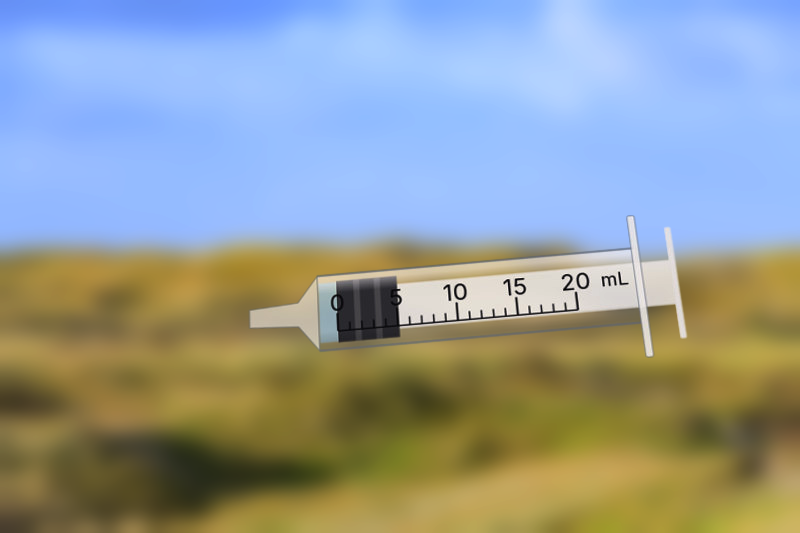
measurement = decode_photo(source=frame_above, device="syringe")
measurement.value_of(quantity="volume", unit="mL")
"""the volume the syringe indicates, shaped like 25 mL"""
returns 0 mL
